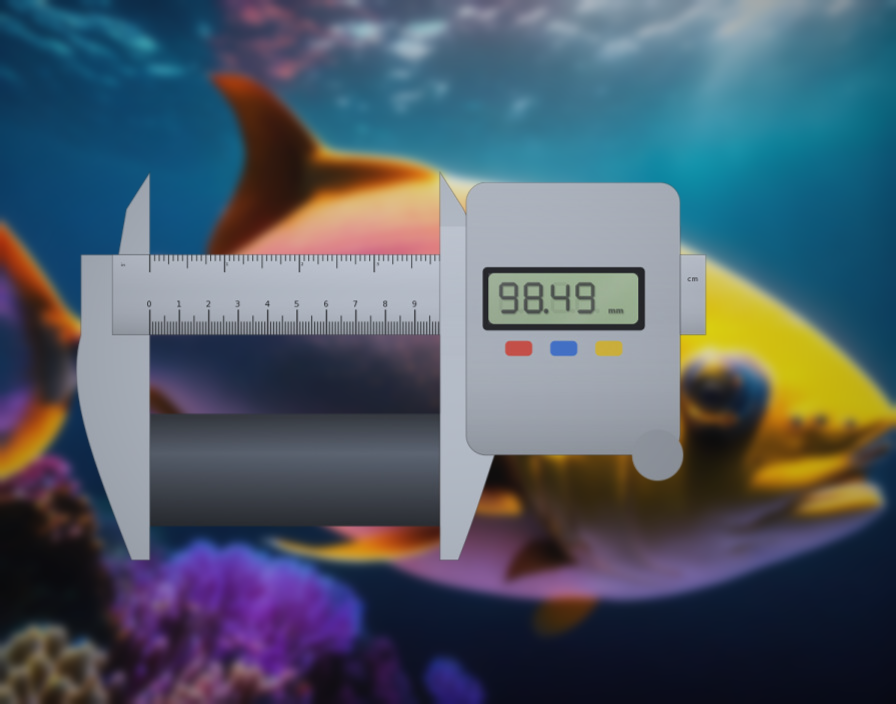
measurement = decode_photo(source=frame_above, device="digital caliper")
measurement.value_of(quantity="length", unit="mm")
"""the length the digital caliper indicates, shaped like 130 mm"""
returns 98.49 mm
